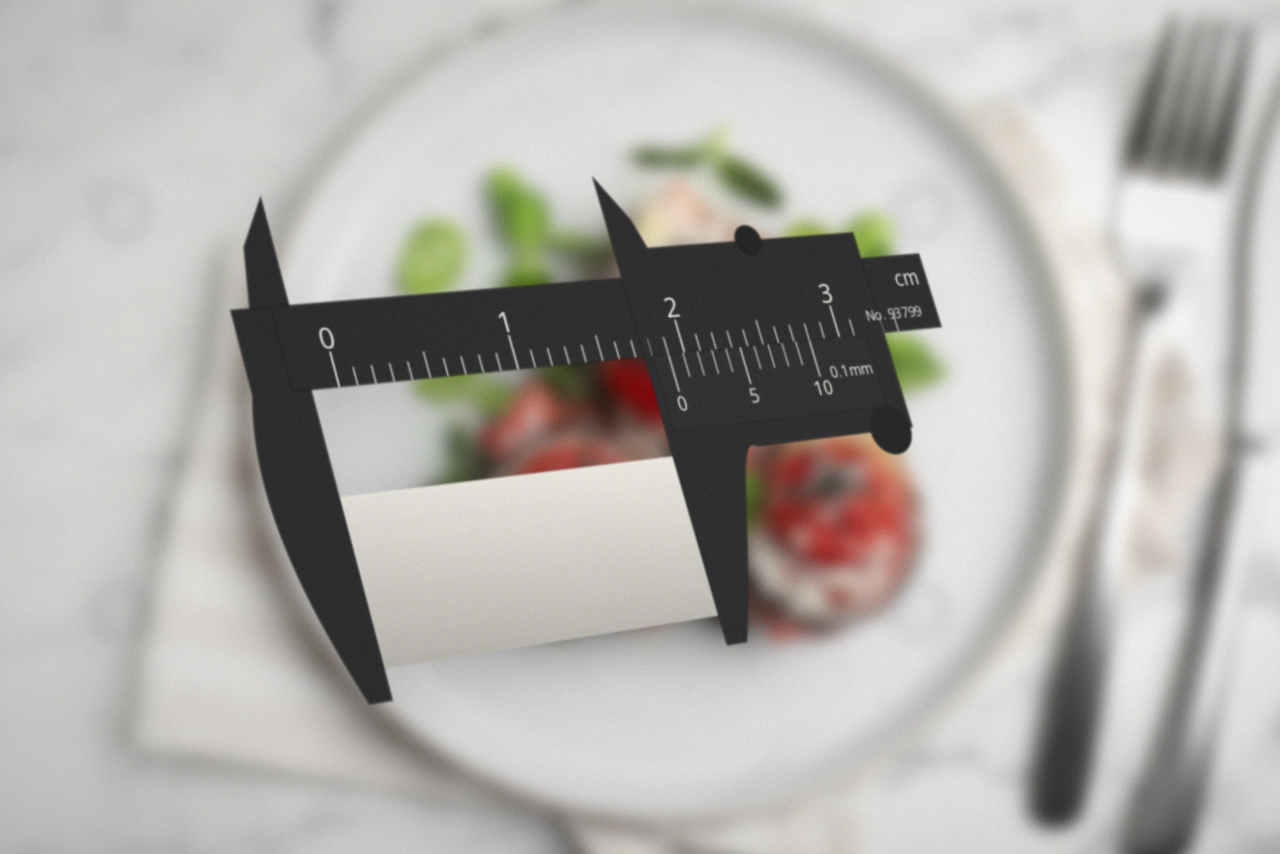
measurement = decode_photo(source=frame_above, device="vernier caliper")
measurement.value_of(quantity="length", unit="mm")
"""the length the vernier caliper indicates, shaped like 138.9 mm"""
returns 19.0 mm
